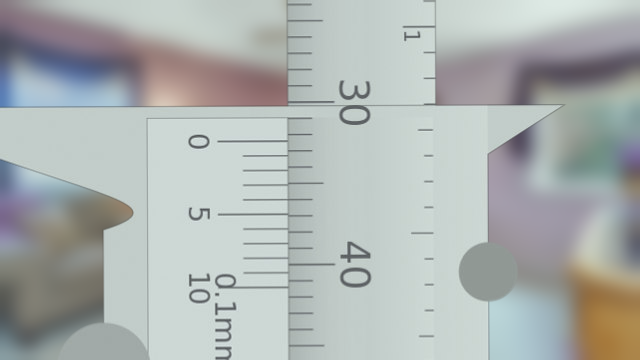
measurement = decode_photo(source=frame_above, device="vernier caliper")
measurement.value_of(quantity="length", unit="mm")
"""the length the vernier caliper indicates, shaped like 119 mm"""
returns 32.4 mm
